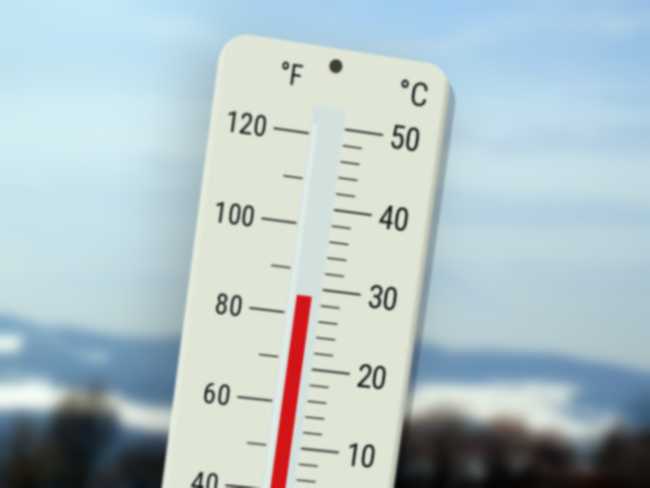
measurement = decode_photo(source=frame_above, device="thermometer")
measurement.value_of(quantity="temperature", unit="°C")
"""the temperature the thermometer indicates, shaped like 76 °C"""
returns 29 °C
